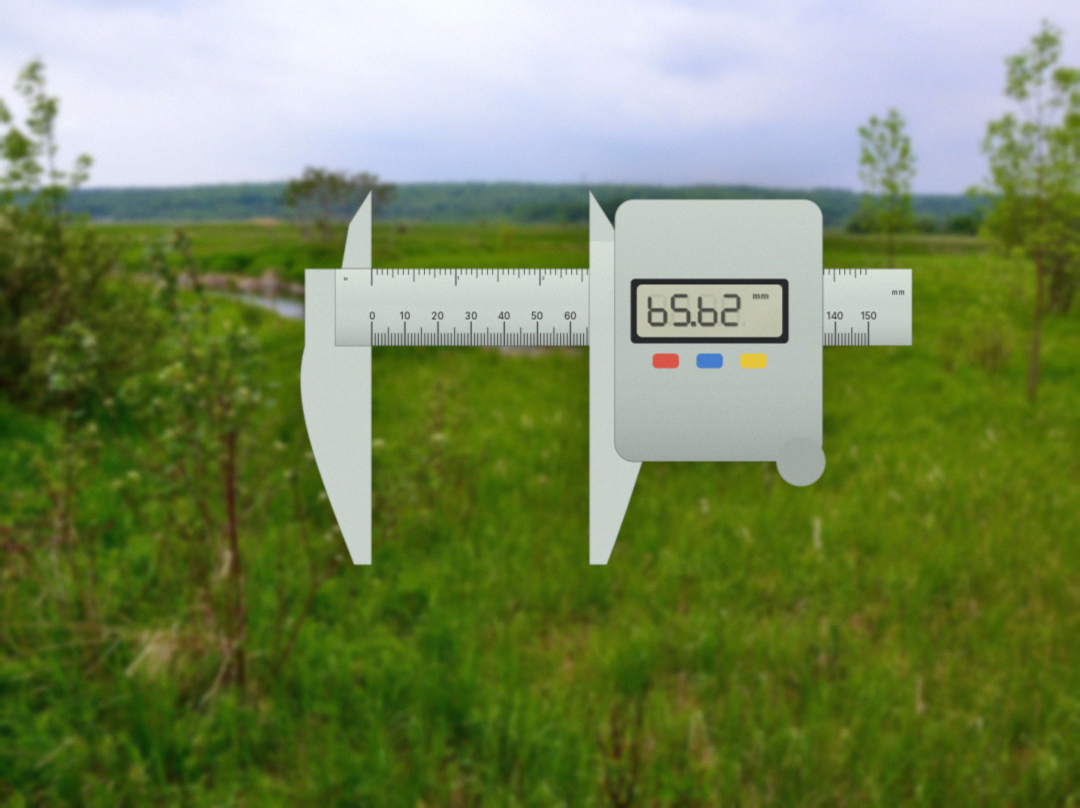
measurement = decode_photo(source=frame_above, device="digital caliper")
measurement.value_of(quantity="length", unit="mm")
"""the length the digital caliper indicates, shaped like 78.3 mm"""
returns 65.62 mm
